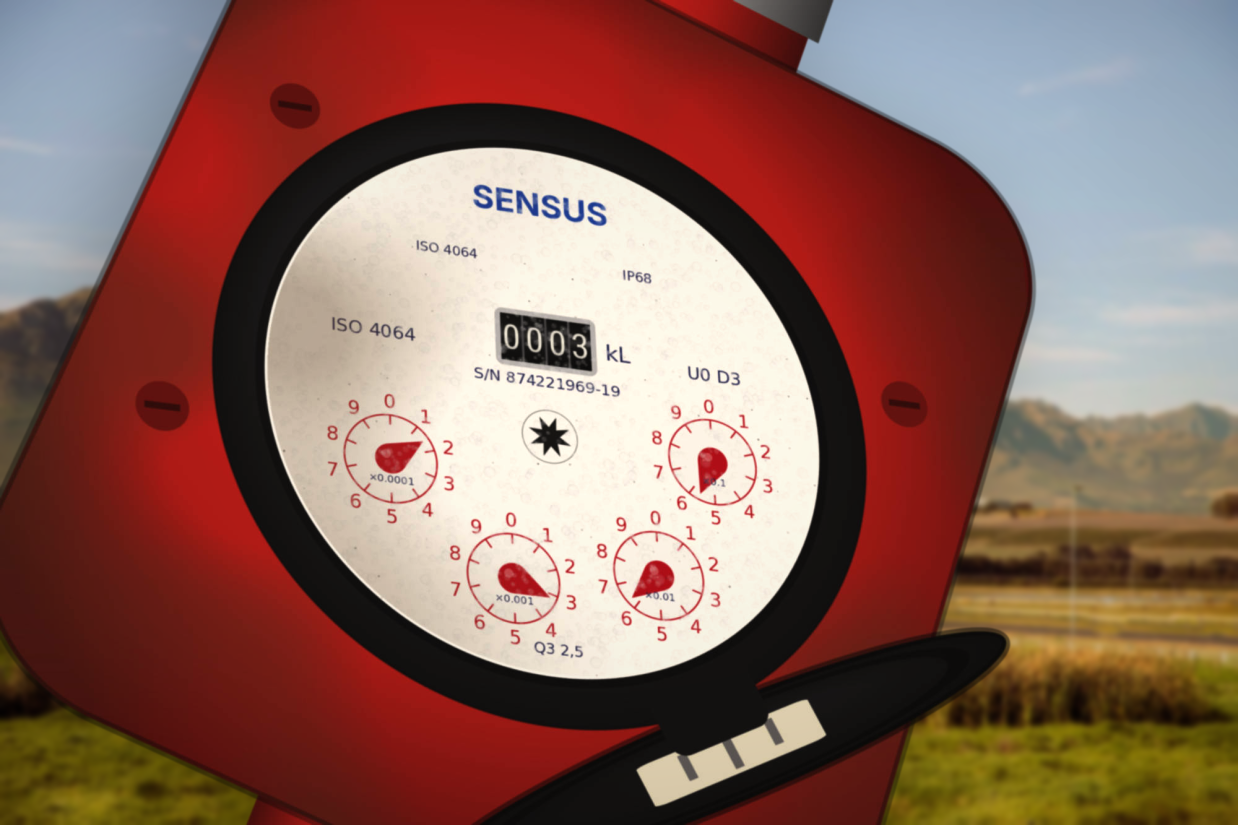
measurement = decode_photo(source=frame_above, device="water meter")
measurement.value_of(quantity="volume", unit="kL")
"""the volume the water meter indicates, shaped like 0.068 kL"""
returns 3.5631 kL
